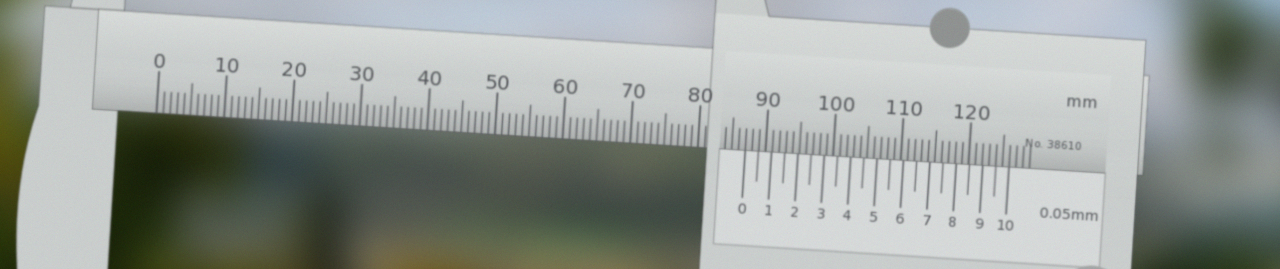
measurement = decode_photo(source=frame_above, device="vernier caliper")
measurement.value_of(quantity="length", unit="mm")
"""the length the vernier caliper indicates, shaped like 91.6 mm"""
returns 87.0 mm
